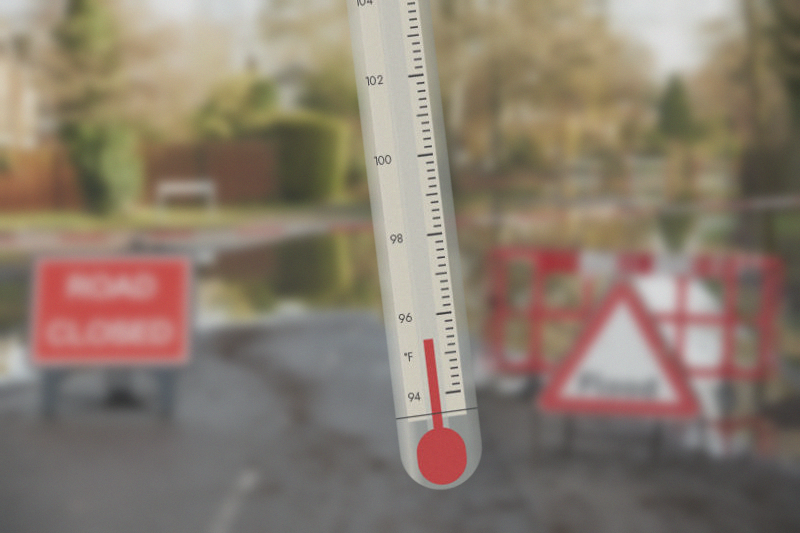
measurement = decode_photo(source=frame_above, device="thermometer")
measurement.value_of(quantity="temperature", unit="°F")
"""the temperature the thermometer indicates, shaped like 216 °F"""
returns 95.4 °F
